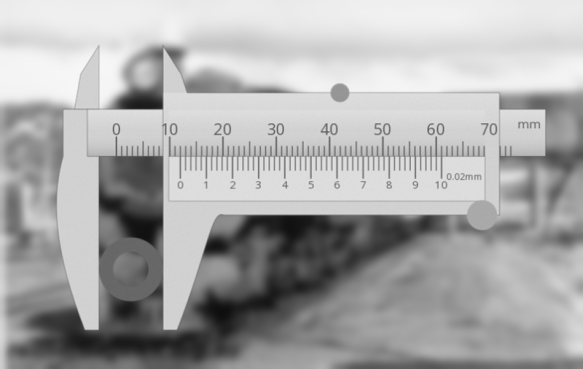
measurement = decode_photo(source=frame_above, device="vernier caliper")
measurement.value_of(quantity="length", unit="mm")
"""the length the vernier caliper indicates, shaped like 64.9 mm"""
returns 12.0 mm
